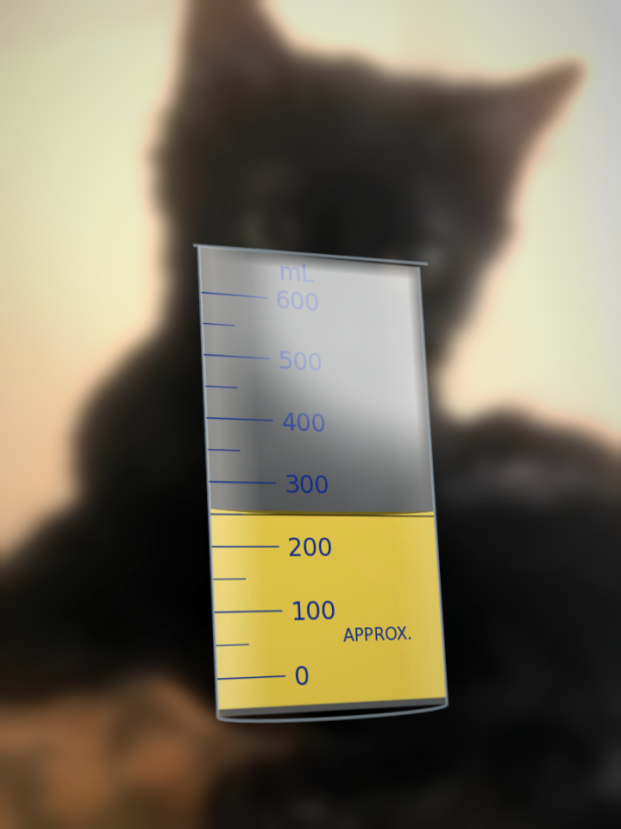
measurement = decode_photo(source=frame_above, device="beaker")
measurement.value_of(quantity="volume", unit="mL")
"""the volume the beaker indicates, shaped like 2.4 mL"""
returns 250 mL
